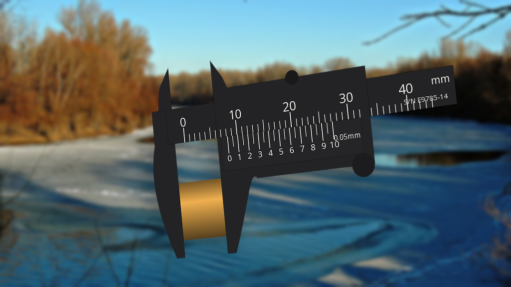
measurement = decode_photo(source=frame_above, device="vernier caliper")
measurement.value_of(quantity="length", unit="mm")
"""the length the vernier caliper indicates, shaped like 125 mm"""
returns 8.2 mm
